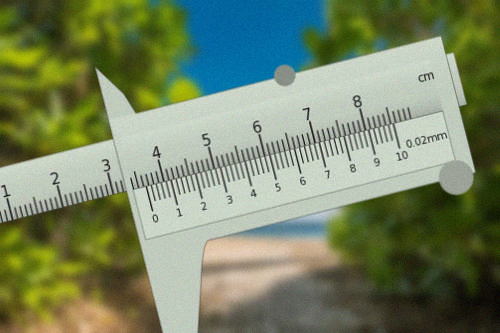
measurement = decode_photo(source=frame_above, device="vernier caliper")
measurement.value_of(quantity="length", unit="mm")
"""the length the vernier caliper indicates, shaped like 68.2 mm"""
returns 36.5 mm
